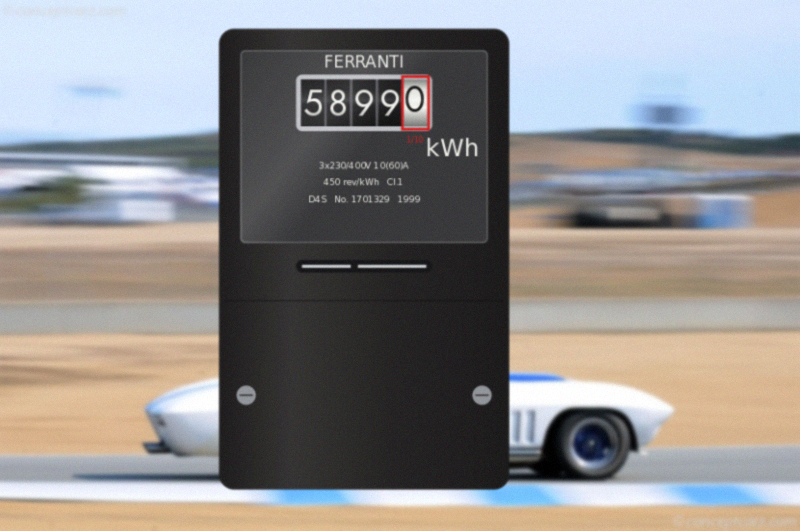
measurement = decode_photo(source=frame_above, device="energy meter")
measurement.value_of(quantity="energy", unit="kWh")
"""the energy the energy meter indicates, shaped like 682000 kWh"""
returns 5899.0 kWh
